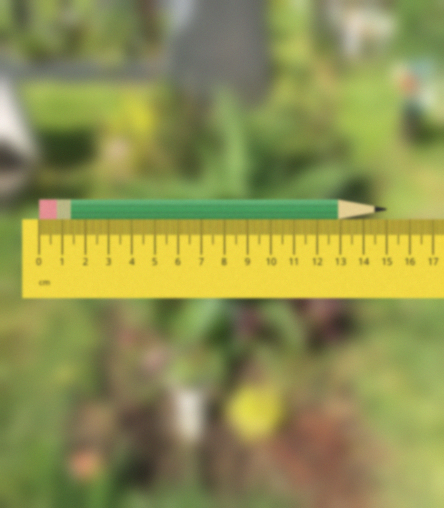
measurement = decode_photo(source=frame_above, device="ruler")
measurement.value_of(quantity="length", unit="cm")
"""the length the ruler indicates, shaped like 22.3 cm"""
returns 15 cm
